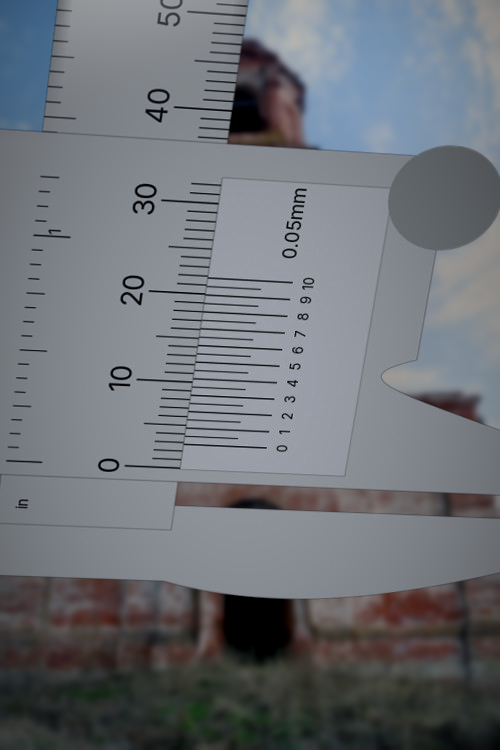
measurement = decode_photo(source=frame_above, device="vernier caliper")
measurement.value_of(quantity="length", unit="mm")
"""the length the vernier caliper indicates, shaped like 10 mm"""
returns 2.8 mm
